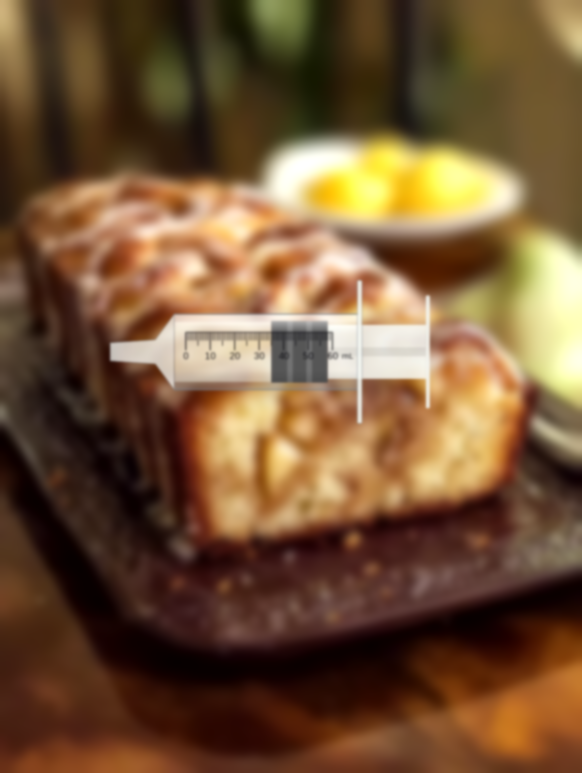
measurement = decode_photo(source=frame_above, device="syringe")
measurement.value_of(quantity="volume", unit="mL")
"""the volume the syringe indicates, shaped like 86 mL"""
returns 35 mL
